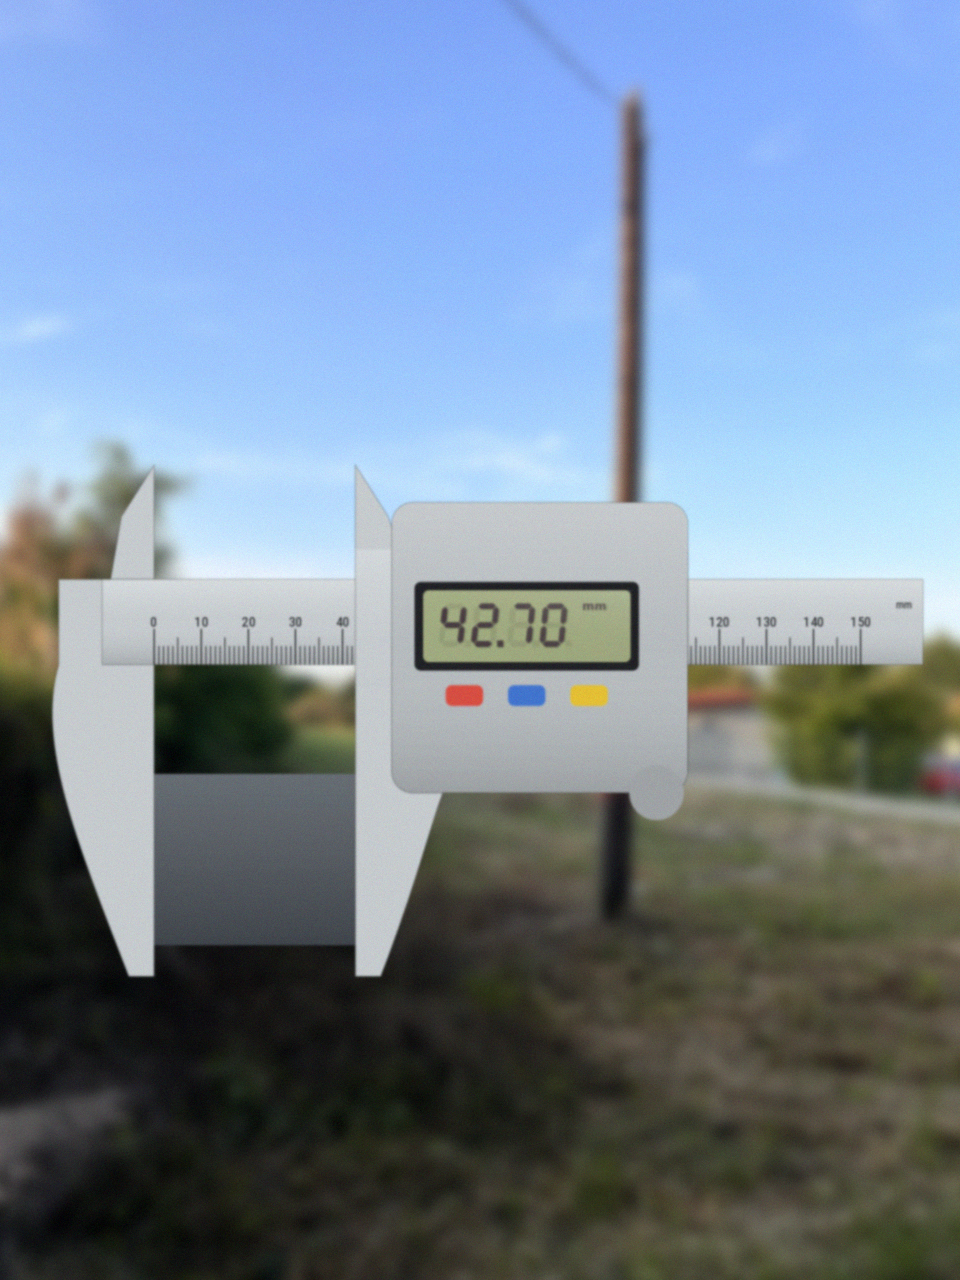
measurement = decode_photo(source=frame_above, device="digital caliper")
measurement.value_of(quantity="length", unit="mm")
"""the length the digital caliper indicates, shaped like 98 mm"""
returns 42.70 mm
